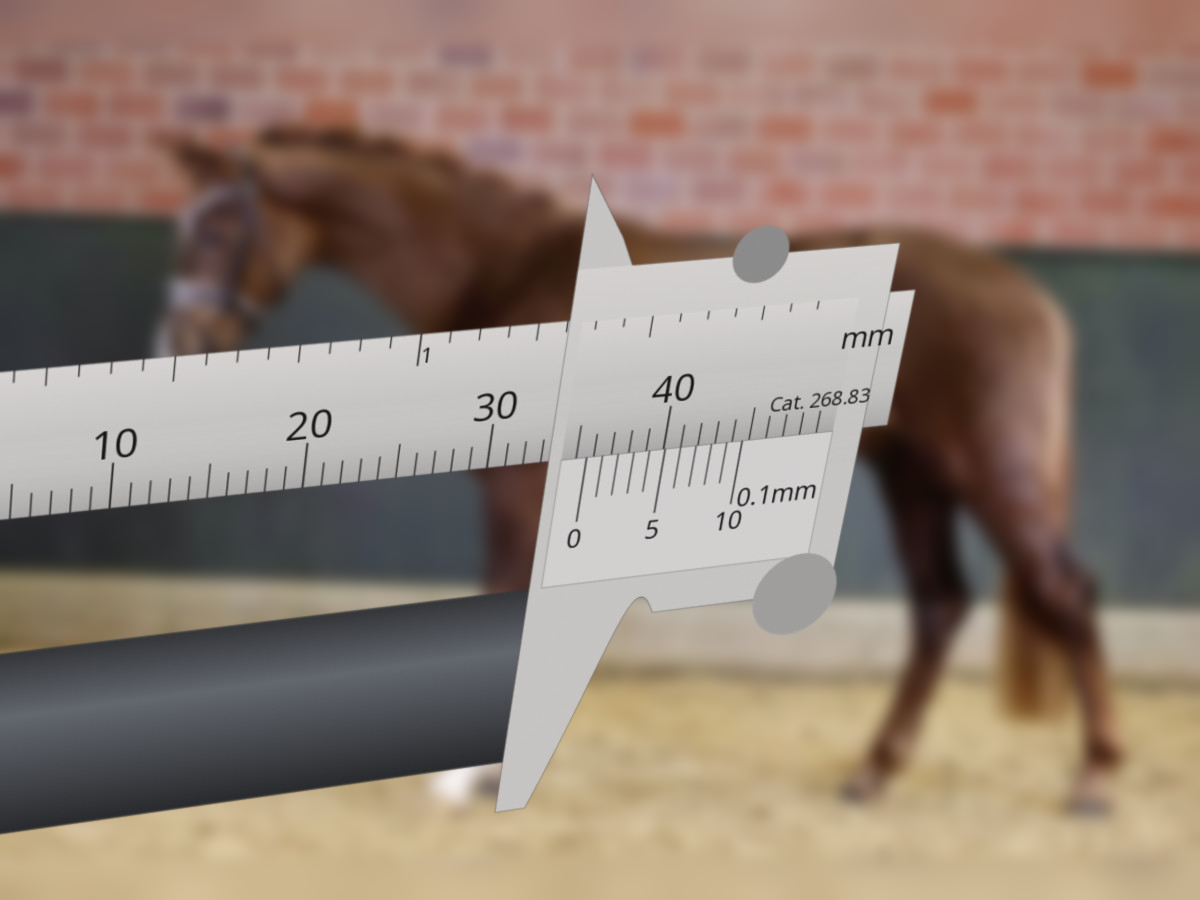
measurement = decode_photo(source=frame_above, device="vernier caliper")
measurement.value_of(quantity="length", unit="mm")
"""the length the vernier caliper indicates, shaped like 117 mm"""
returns 35.6 mm
